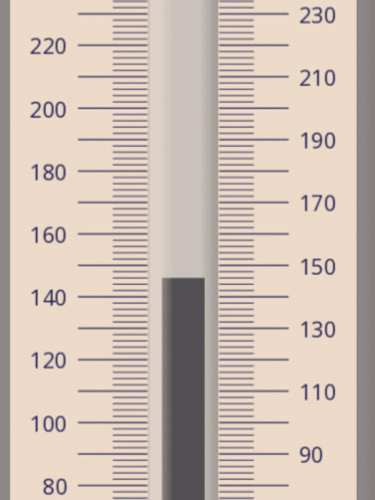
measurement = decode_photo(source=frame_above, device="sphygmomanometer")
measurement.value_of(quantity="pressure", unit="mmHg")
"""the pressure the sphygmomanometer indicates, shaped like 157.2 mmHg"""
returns 146 mmHg
